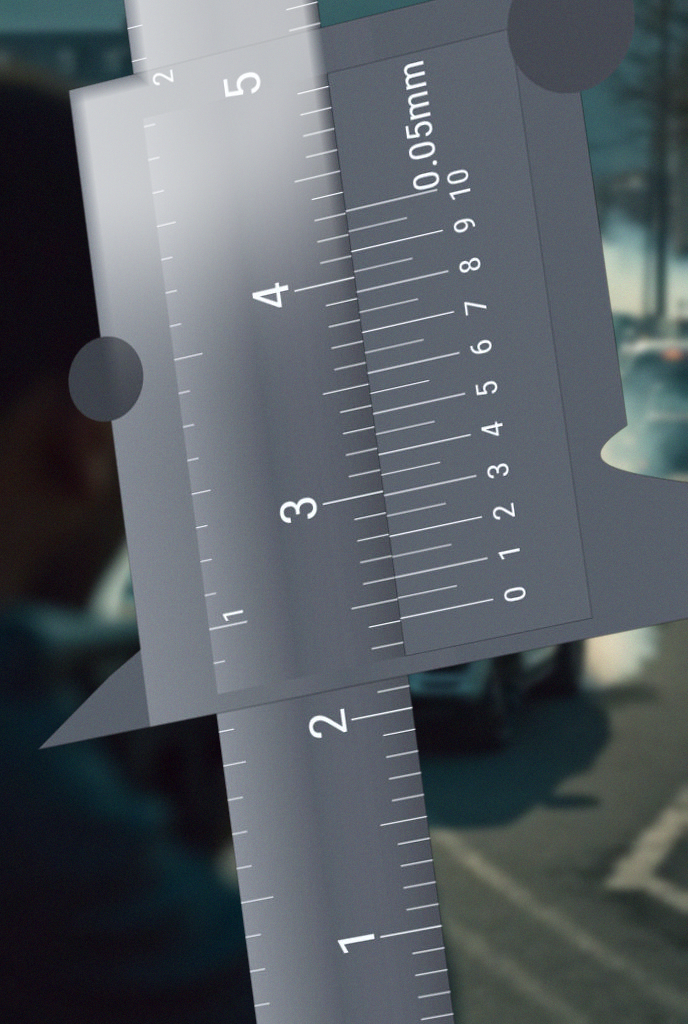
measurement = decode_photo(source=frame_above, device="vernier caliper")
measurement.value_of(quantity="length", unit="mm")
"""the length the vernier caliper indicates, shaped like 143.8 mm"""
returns 24.1 mm
